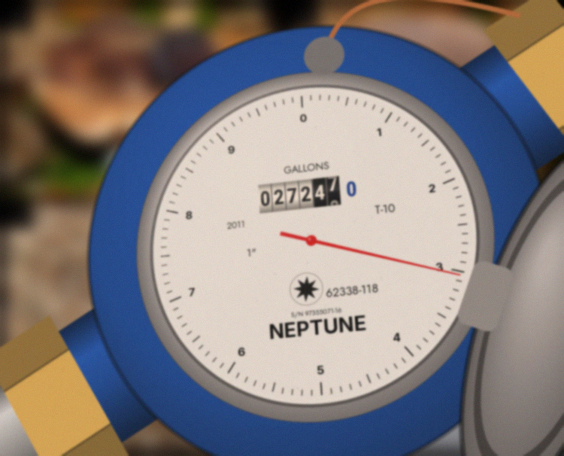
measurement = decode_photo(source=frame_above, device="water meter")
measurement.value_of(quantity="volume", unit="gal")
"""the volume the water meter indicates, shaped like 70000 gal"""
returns 272473.0 gal
